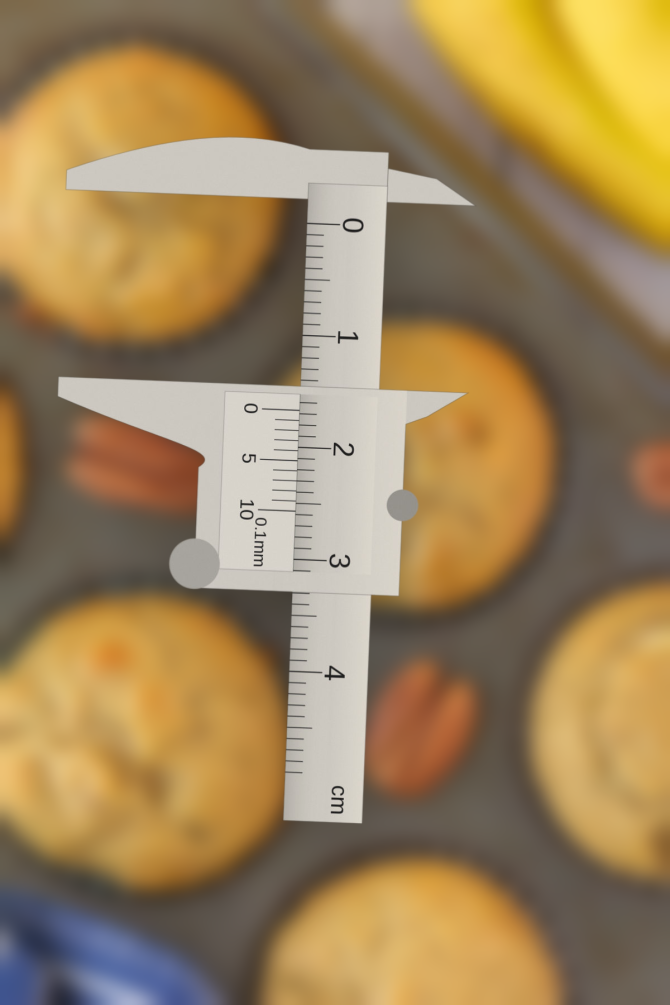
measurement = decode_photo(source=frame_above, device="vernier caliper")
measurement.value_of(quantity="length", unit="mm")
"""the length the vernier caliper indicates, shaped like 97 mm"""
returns 16.7 mm
